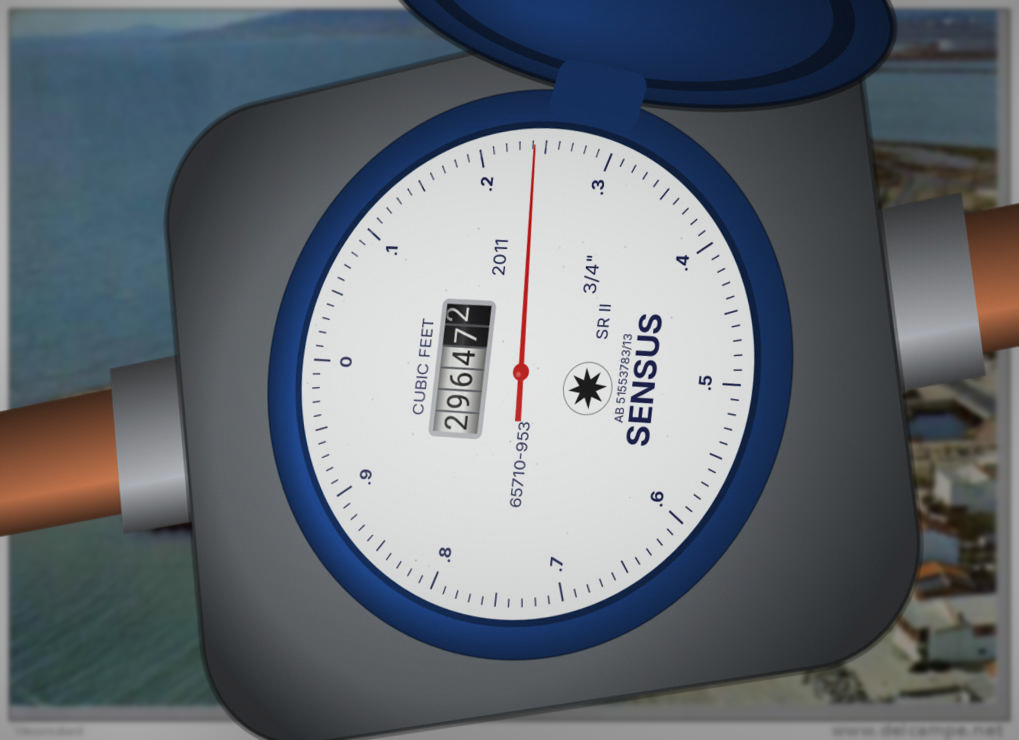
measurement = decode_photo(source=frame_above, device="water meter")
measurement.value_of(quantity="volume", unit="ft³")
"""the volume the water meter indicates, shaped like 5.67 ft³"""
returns 296472.24 ft³
